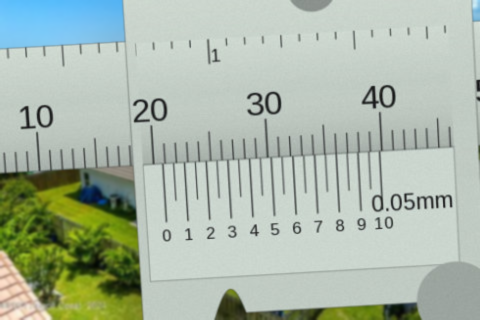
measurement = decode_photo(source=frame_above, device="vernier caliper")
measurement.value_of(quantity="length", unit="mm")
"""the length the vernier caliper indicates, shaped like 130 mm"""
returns 20.8 mm
